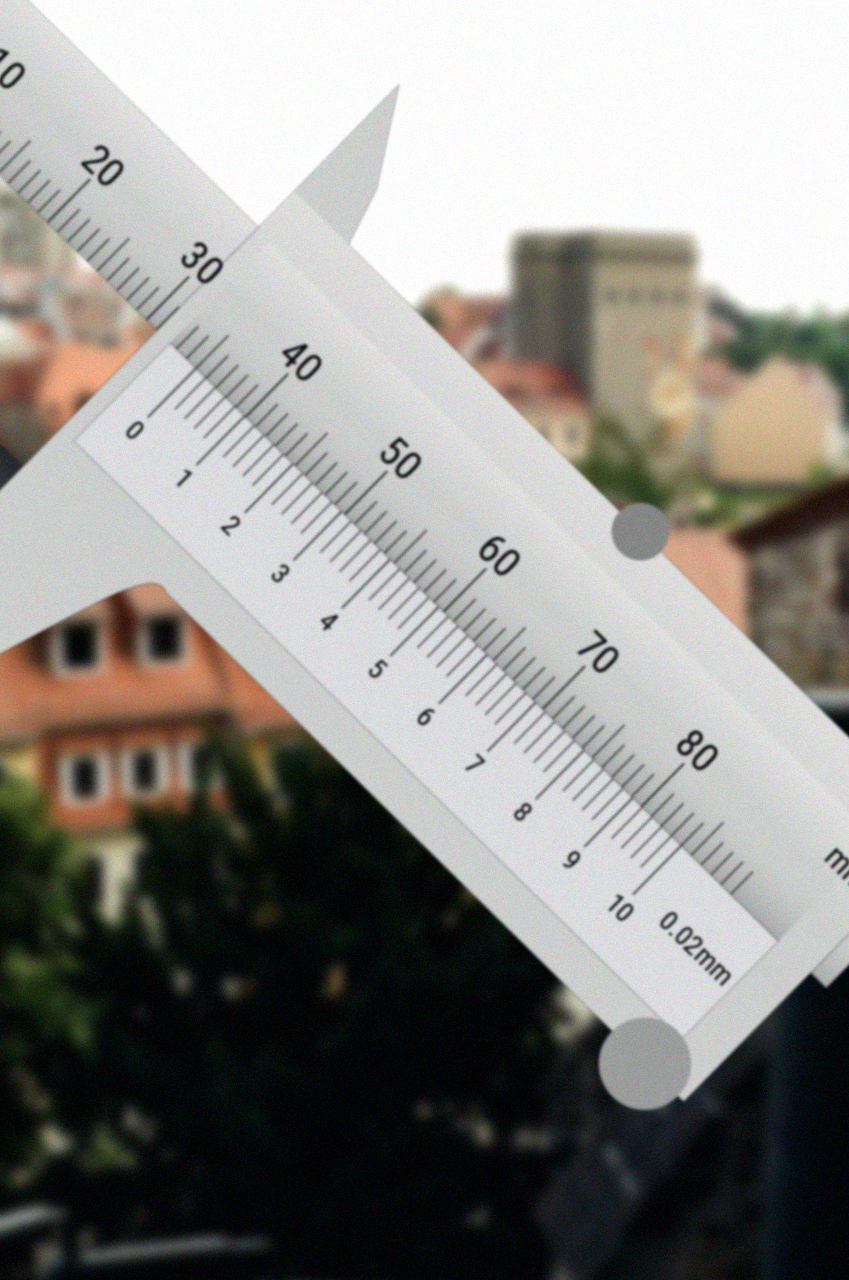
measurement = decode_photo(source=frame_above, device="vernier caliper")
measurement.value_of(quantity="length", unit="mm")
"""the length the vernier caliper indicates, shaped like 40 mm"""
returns 35.0 mm
